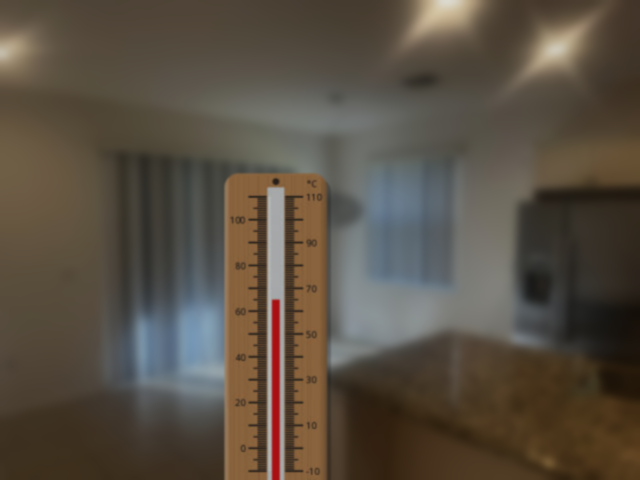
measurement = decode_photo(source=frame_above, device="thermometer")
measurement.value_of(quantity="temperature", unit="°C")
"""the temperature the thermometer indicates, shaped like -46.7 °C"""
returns 65 °C
